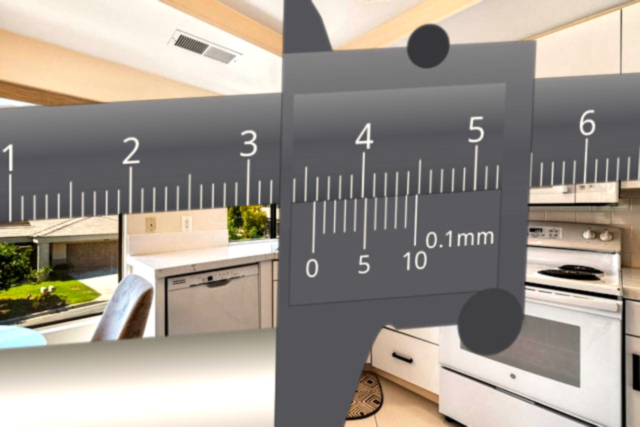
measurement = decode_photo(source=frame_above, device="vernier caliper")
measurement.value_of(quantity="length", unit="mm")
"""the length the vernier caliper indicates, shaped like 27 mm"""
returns 35.8 mm
